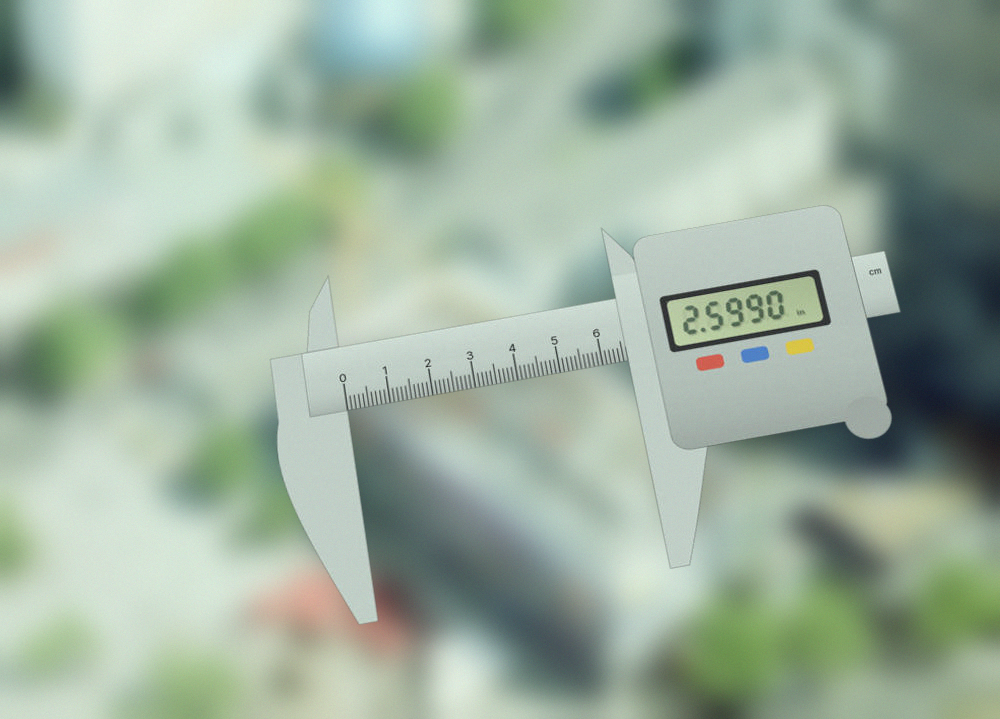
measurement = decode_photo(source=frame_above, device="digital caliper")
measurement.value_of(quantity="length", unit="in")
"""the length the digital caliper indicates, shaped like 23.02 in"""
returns 2.5990 in
